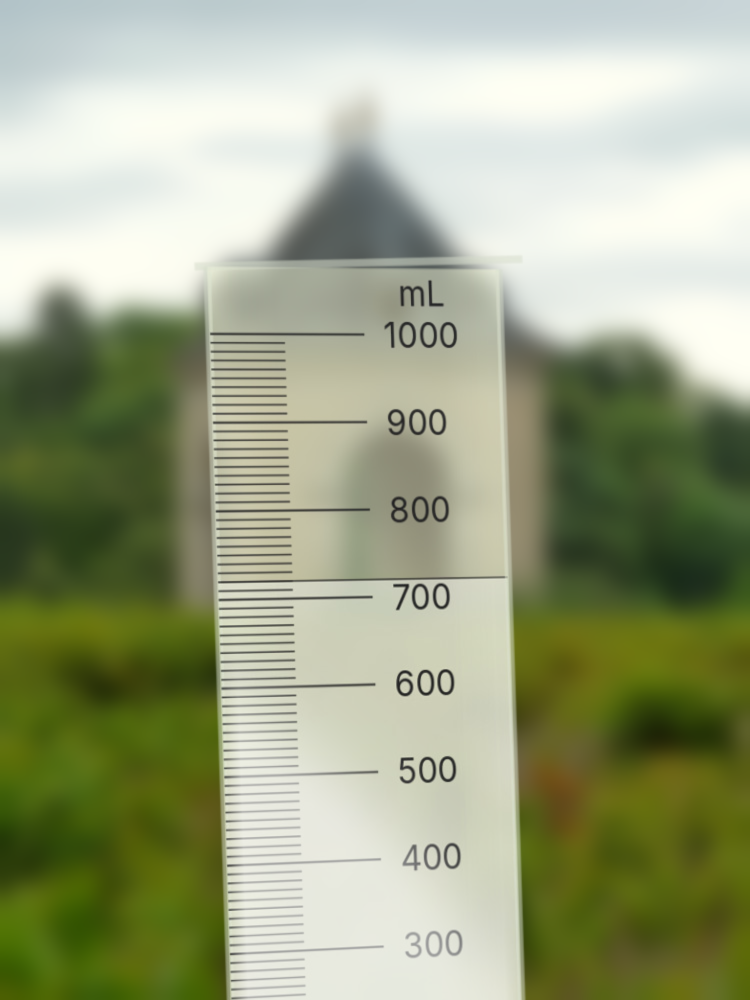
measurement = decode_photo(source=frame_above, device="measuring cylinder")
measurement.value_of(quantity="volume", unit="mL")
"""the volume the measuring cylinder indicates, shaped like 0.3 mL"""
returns 720 mL
